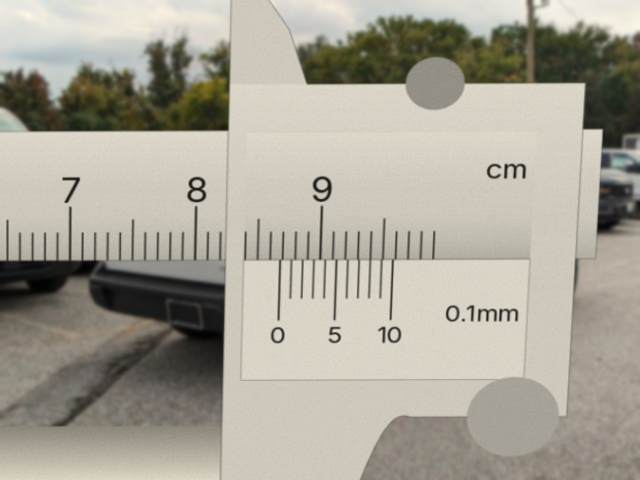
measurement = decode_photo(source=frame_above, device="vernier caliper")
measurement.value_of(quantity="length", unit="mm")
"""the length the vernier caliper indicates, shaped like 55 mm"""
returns 86.8 mm
